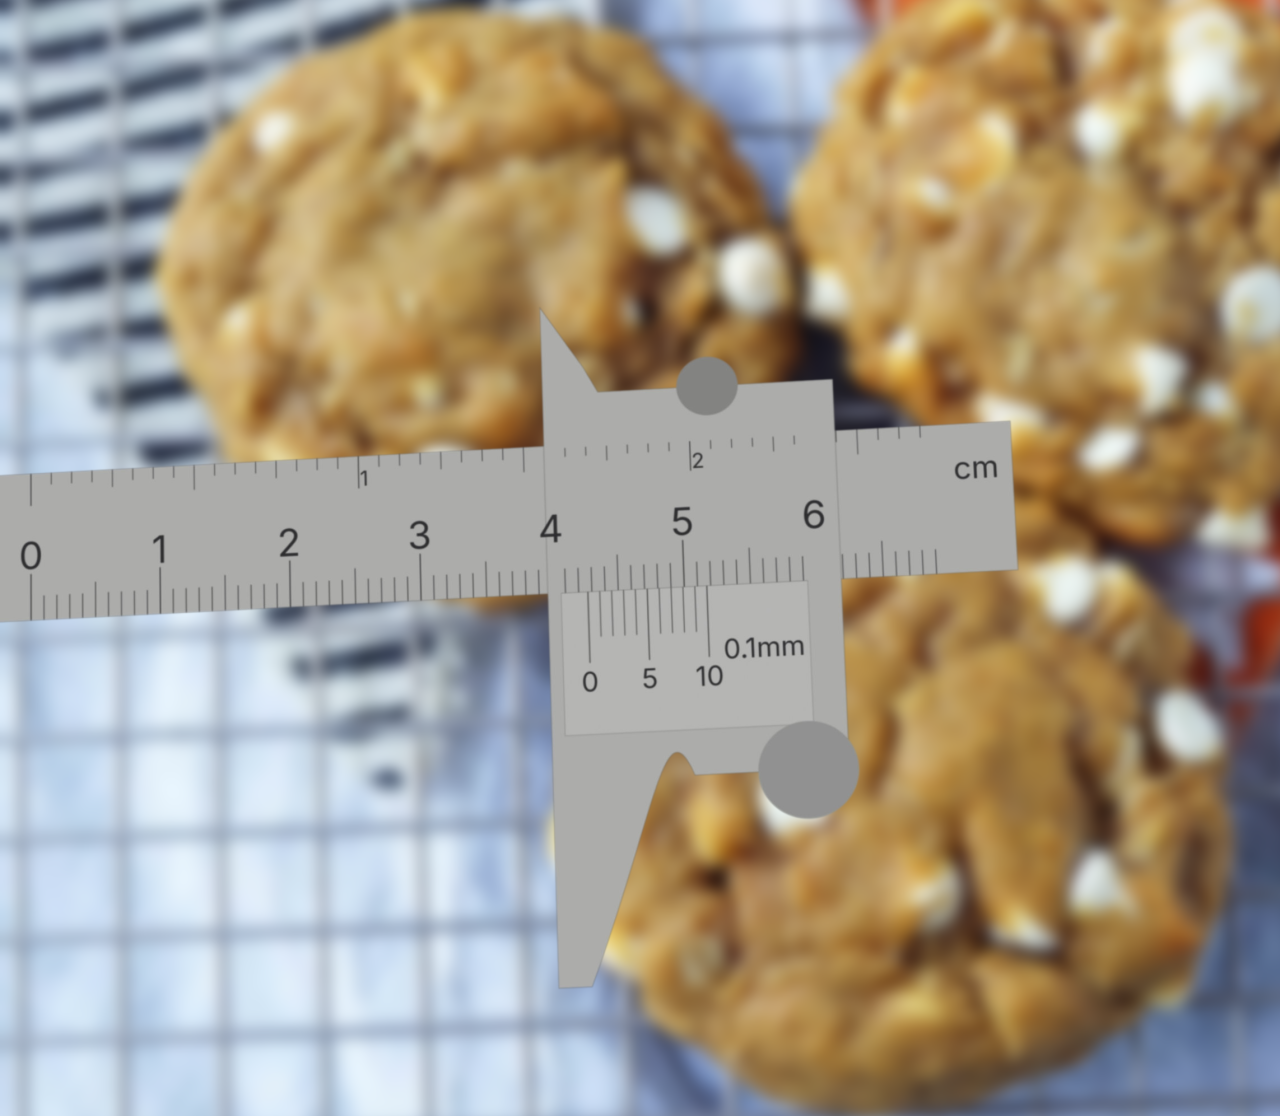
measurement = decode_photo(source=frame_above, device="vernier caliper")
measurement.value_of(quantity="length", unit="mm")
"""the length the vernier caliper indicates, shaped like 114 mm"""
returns 42.7 mm
